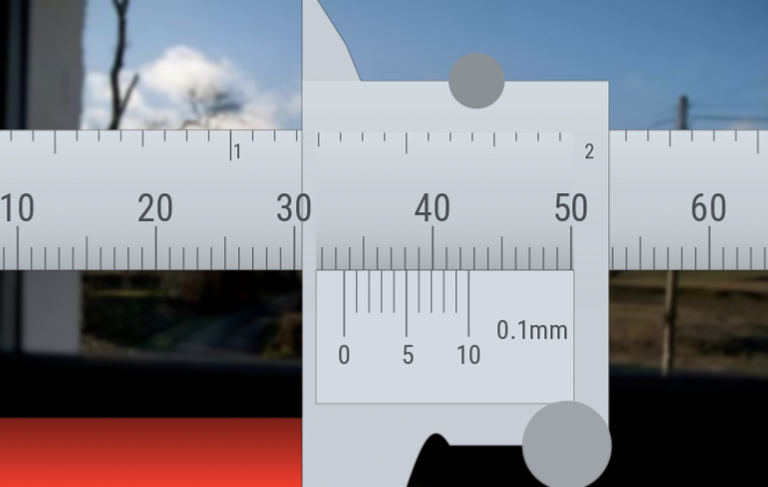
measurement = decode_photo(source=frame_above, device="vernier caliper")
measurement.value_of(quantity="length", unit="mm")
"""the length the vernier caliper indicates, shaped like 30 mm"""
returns 33.6 mm
